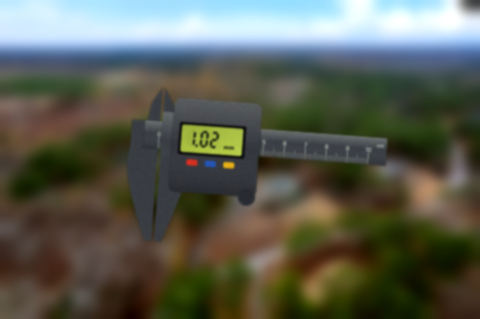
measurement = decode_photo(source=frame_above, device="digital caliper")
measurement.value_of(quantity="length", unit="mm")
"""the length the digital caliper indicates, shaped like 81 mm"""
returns 1.02 mm
